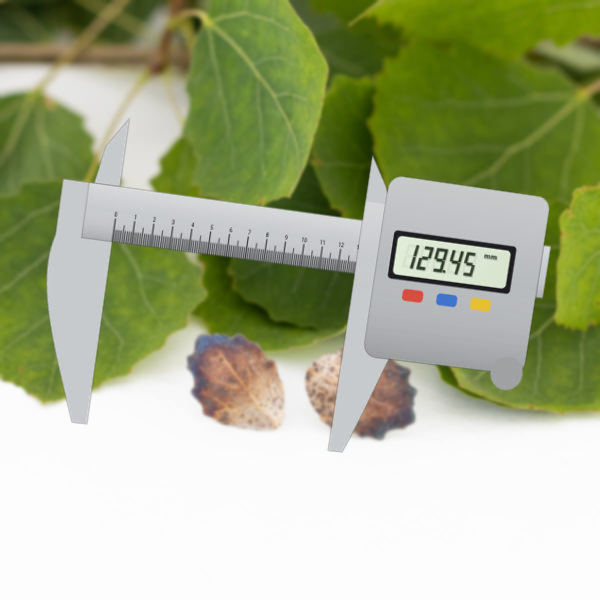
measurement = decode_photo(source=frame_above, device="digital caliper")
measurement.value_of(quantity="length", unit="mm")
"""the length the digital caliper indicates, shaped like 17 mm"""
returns 129.45 mm
